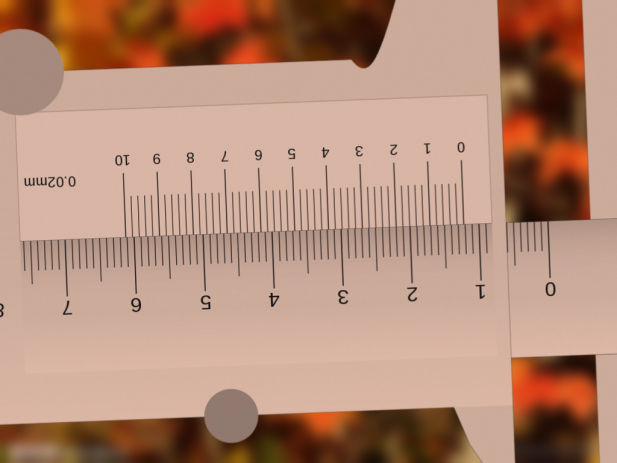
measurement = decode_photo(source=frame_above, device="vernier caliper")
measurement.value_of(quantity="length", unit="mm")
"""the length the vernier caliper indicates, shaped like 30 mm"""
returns 12.2 mm
